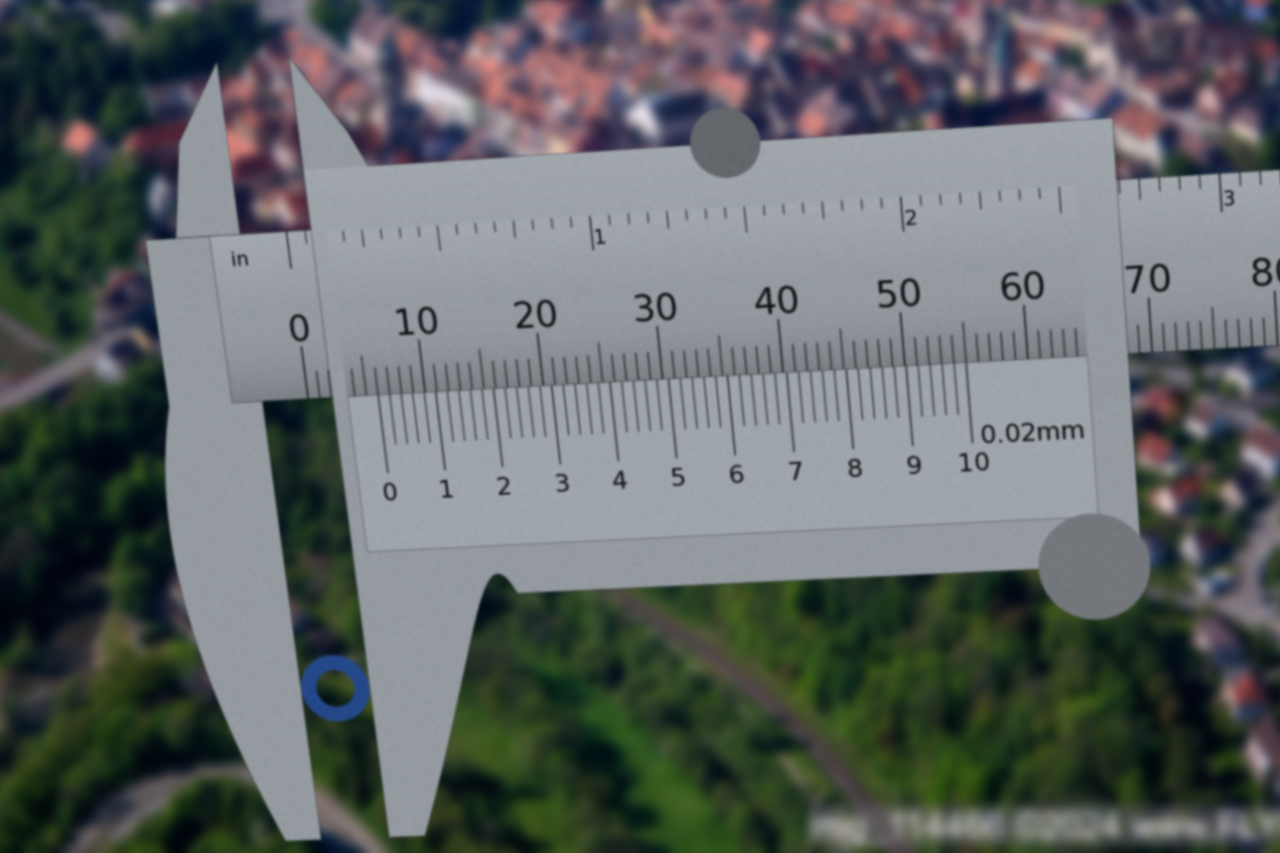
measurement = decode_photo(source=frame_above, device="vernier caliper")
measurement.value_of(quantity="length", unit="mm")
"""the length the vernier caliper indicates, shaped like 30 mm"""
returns 6.0 mm
